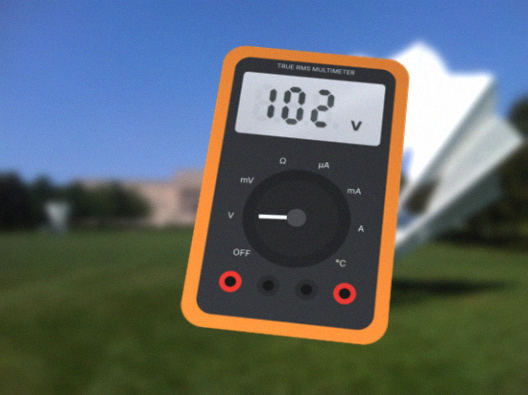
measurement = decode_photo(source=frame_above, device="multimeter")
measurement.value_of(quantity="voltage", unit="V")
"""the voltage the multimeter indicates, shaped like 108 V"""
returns 102 V
